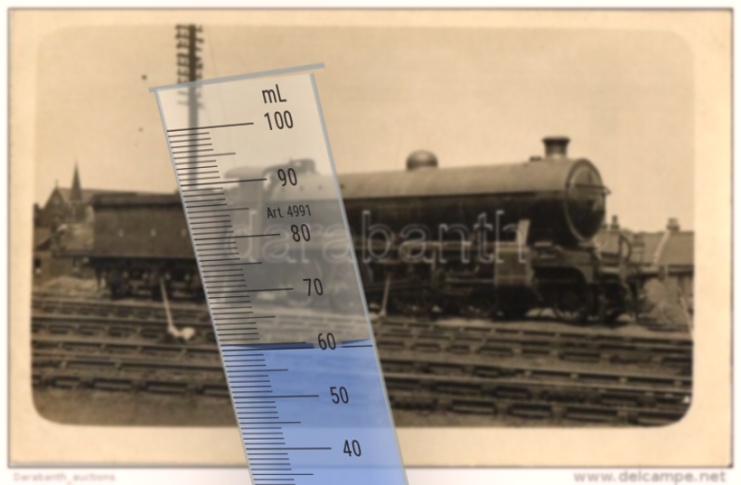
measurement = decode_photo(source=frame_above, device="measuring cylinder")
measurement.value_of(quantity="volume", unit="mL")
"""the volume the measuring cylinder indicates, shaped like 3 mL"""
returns 59 mL
